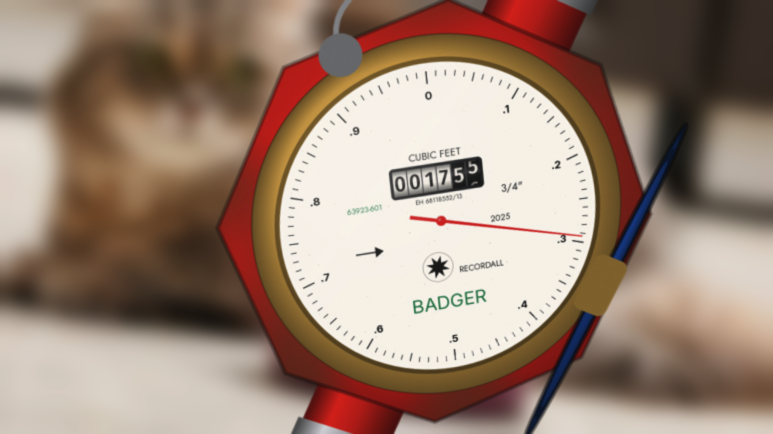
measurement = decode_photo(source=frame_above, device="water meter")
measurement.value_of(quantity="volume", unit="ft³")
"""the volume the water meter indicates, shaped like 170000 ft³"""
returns 1755.29 ft³
